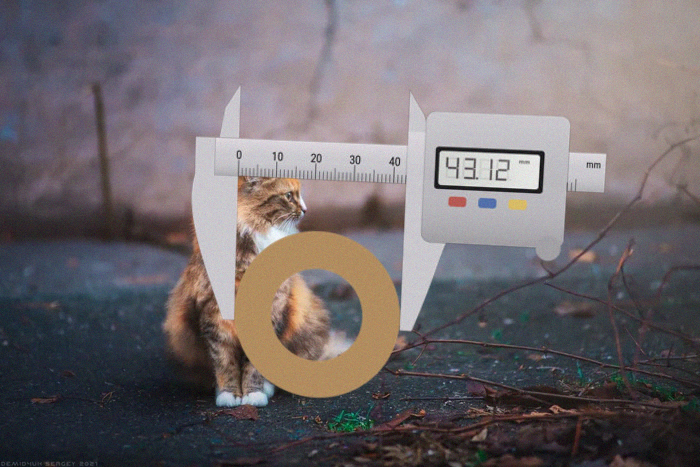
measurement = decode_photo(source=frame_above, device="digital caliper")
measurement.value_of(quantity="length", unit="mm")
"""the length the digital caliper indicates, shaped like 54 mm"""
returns 43.12 mm
